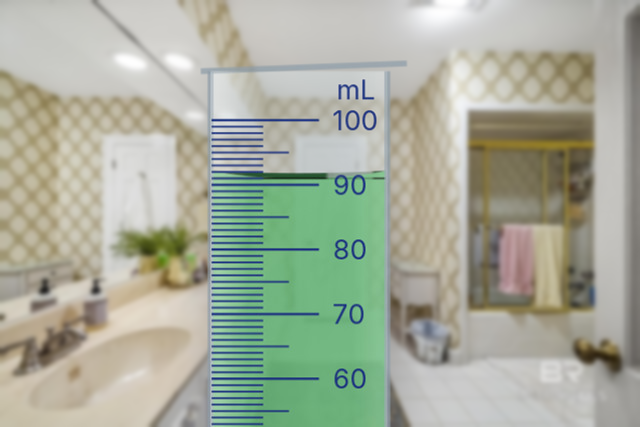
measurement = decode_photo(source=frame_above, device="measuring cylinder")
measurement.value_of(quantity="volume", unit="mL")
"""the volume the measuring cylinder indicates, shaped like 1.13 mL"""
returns 91 mL
